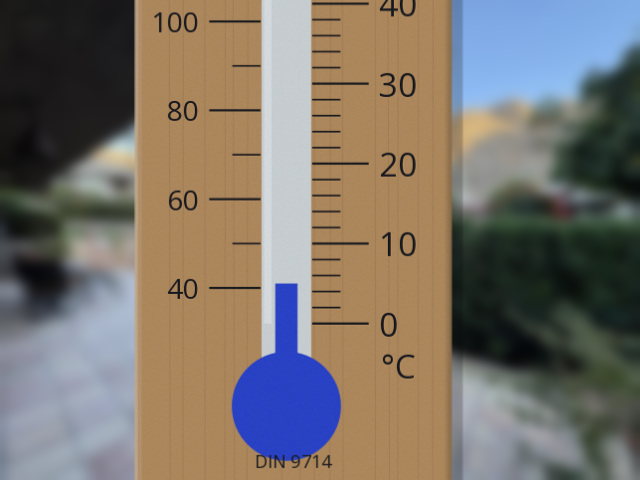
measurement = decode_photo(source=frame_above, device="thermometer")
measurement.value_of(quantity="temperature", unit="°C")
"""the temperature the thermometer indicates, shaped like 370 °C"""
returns 5 °C
